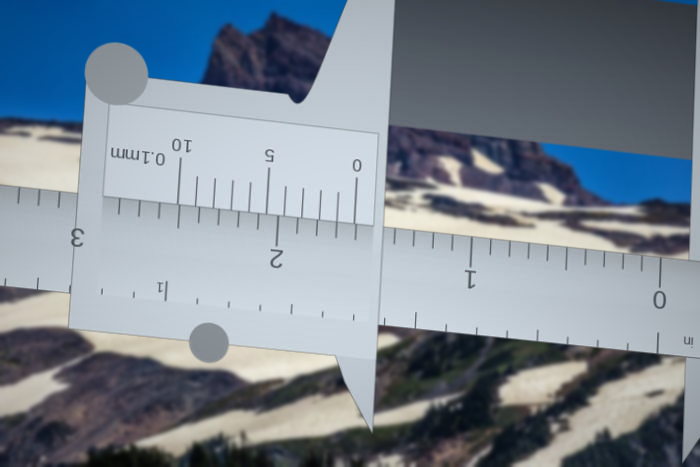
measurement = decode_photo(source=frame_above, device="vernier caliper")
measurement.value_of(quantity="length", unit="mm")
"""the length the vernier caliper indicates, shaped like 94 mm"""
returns 16.1 mm
